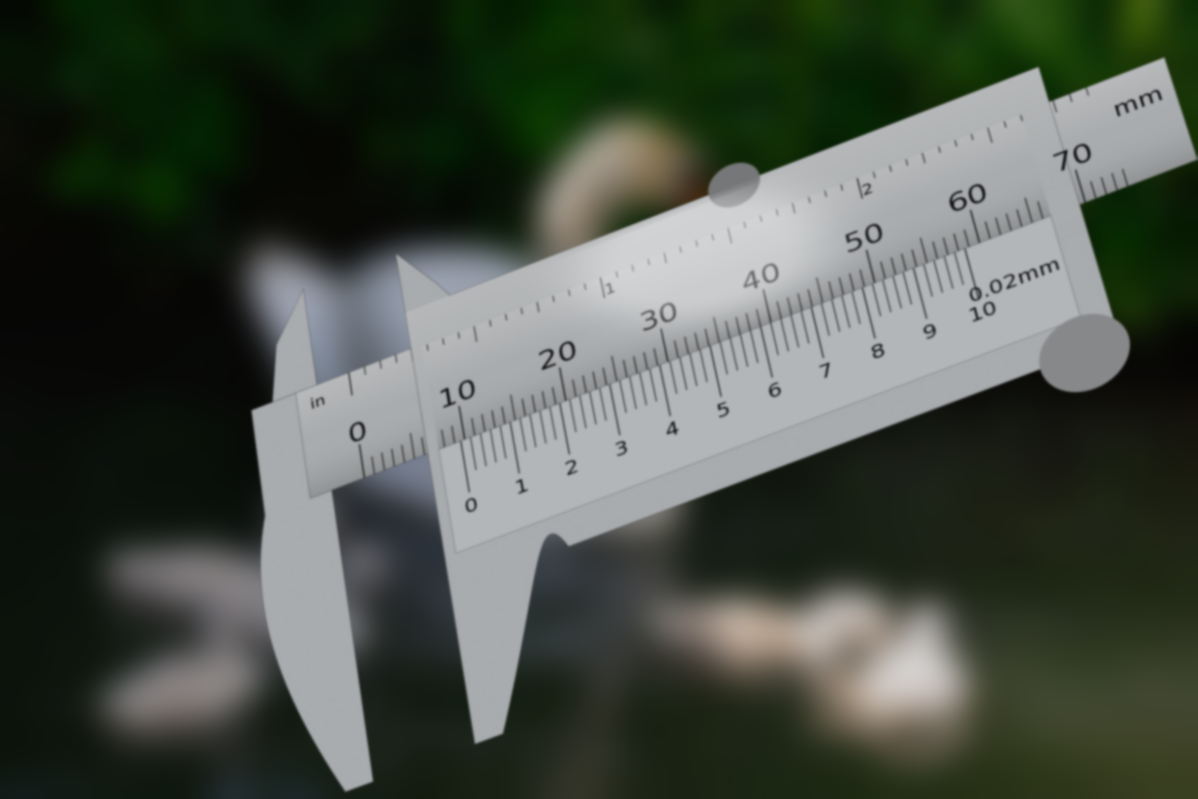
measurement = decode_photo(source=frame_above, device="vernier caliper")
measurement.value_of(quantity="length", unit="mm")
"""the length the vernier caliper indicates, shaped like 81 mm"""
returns 9.6 mm
